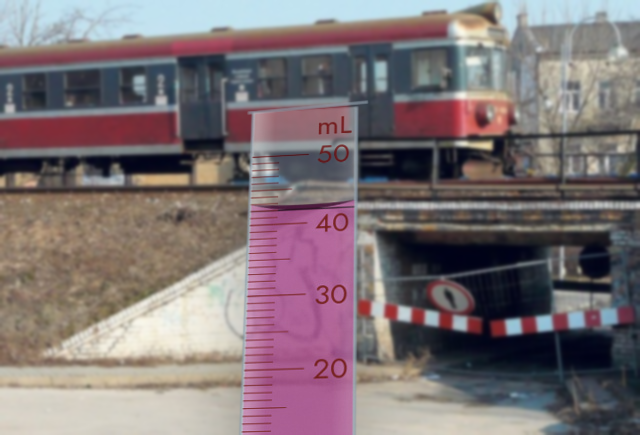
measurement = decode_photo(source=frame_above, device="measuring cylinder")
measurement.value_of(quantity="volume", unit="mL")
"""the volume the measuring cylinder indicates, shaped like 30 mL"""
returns 42 mL
